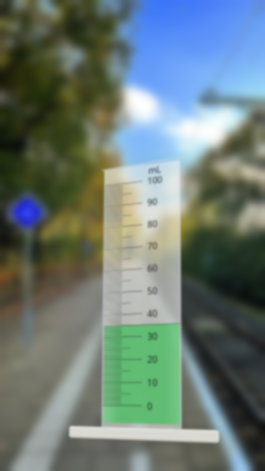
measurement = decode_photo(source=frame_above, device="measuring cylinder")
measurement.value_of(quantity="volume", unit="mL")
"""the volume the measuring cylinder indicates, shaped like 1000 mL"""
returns 35 mL
